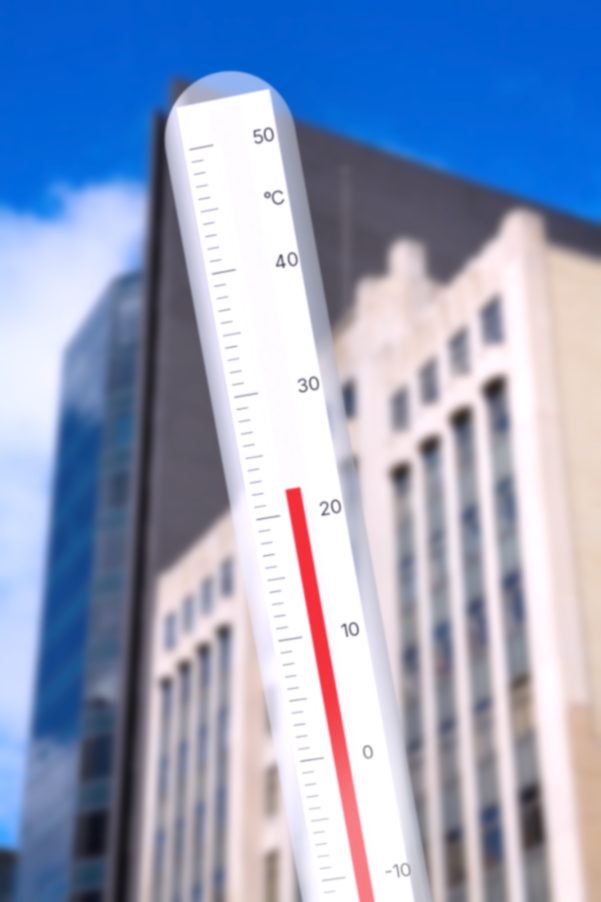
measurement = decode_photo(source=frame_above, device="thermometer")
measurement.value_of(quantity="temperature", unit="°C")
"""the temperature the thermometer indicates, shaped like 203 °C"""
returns 22 °C
